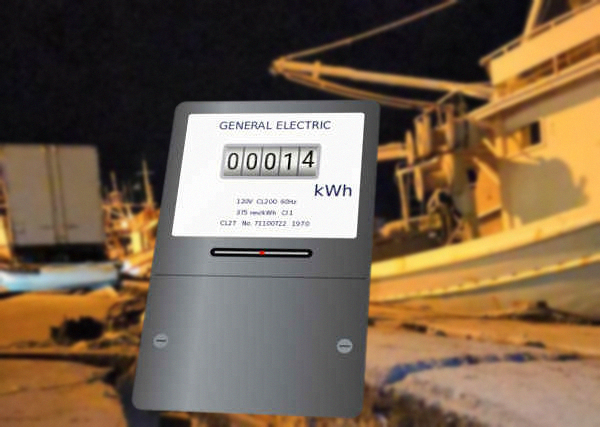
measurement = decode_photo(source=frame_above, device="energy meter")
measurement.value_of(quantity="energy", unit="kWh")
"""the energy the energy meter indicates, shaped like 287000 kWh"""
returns 14 kWh
